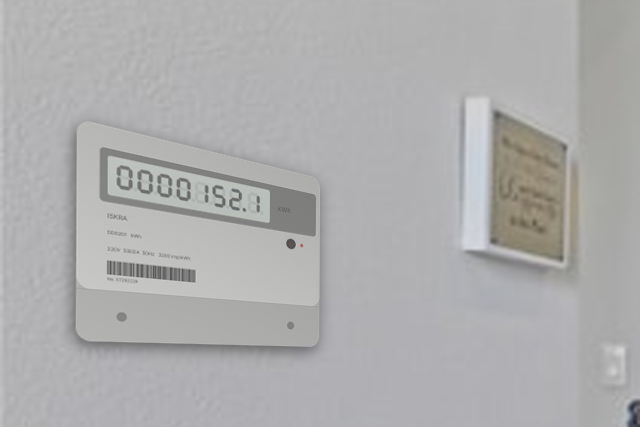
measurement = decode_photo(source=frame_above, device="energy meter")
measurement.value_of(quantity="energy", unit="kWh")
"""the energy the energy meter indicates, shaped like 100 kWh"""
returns 152.1 kWh
